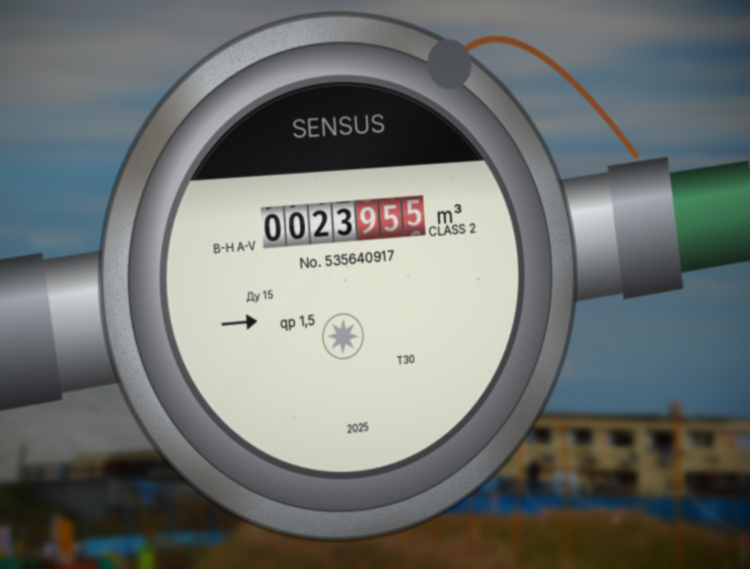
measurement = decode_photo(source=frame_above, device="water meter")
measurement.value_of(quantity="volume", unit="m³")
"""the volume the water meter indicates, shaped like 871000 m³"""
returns 23.955 m³
